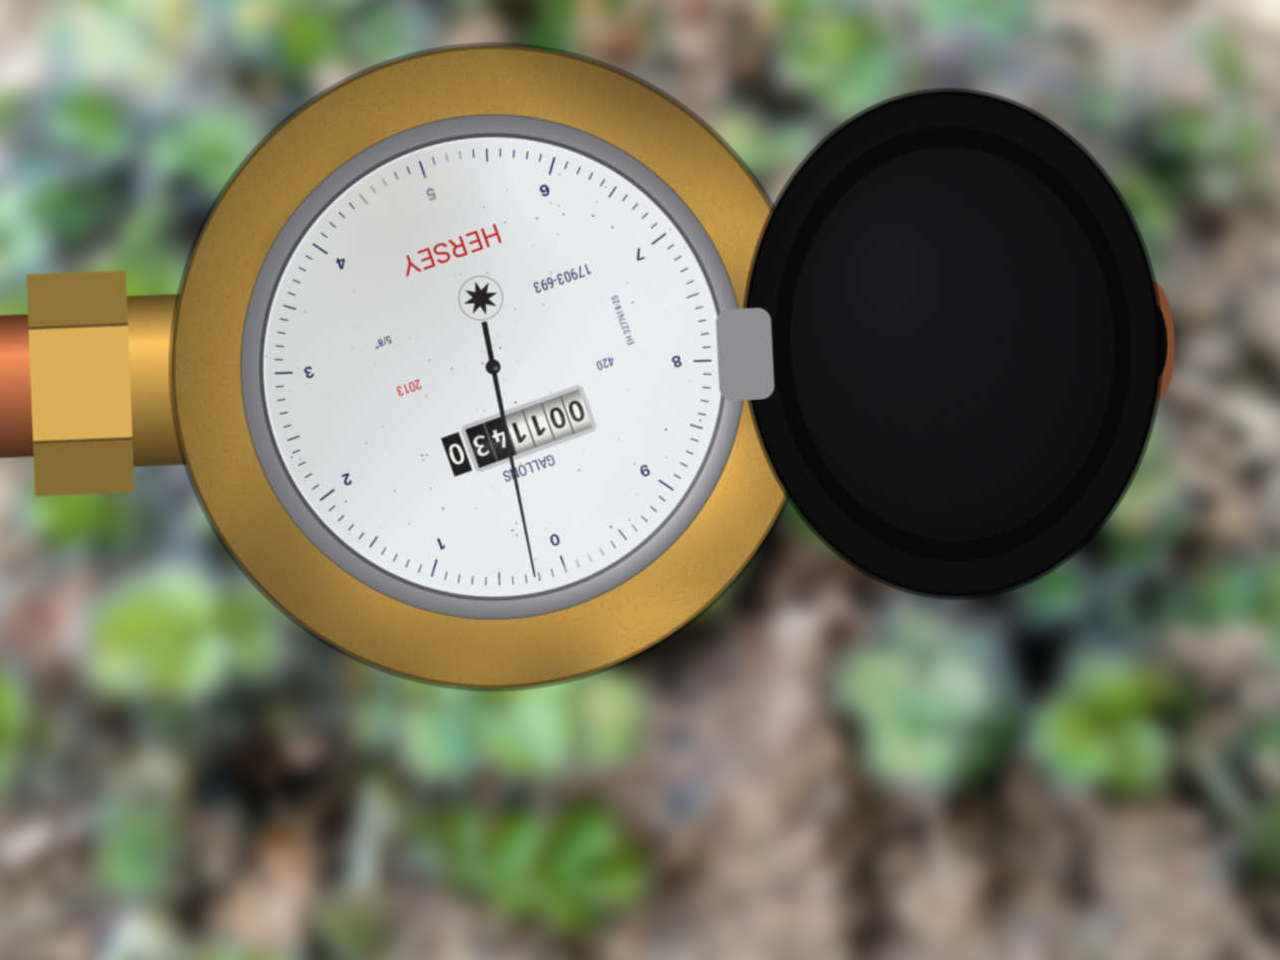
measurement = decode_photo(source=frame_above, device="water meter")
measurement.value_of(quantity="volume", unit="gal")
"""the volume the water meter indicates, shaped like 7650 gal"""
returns 11430.2 gal
